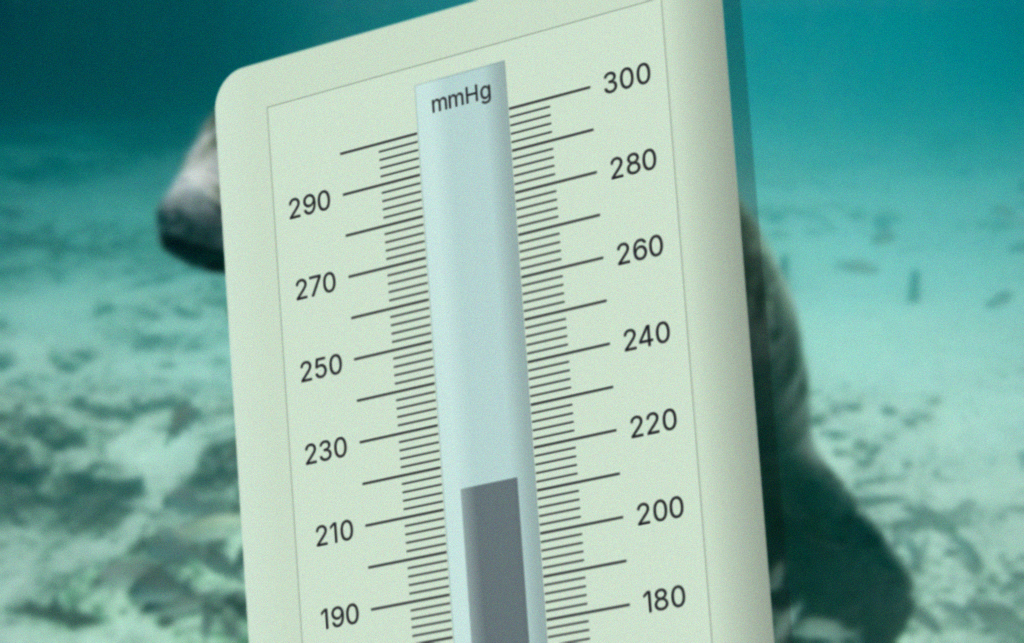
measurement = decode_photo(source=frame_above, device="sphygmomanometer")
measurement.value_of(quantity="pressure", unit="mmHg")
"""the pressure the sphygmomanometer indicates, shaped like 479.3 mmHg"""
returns 214 mmHg
